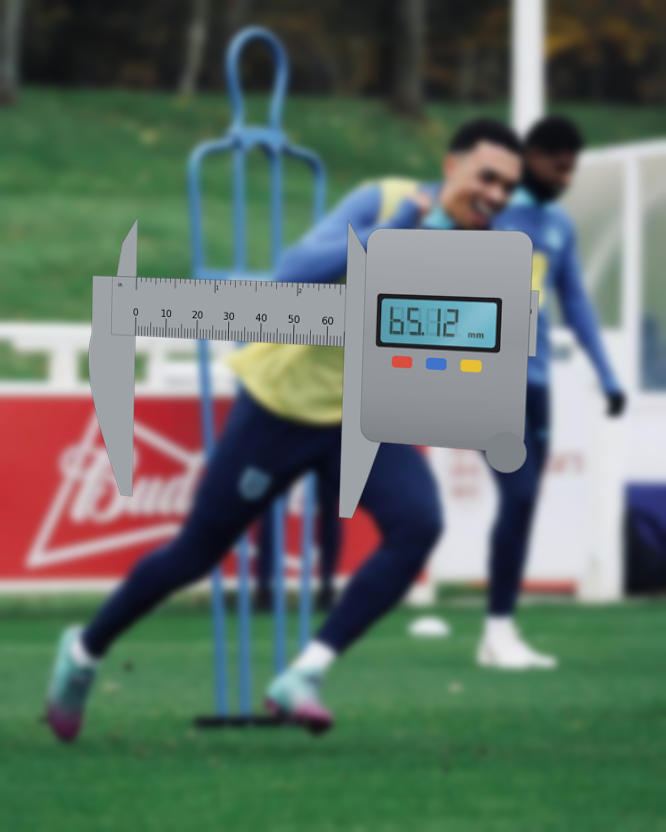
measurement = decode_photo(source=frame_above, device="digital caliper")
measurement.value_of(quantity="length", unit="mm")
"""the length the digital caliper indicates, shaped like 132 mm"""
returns 65.12 mm
